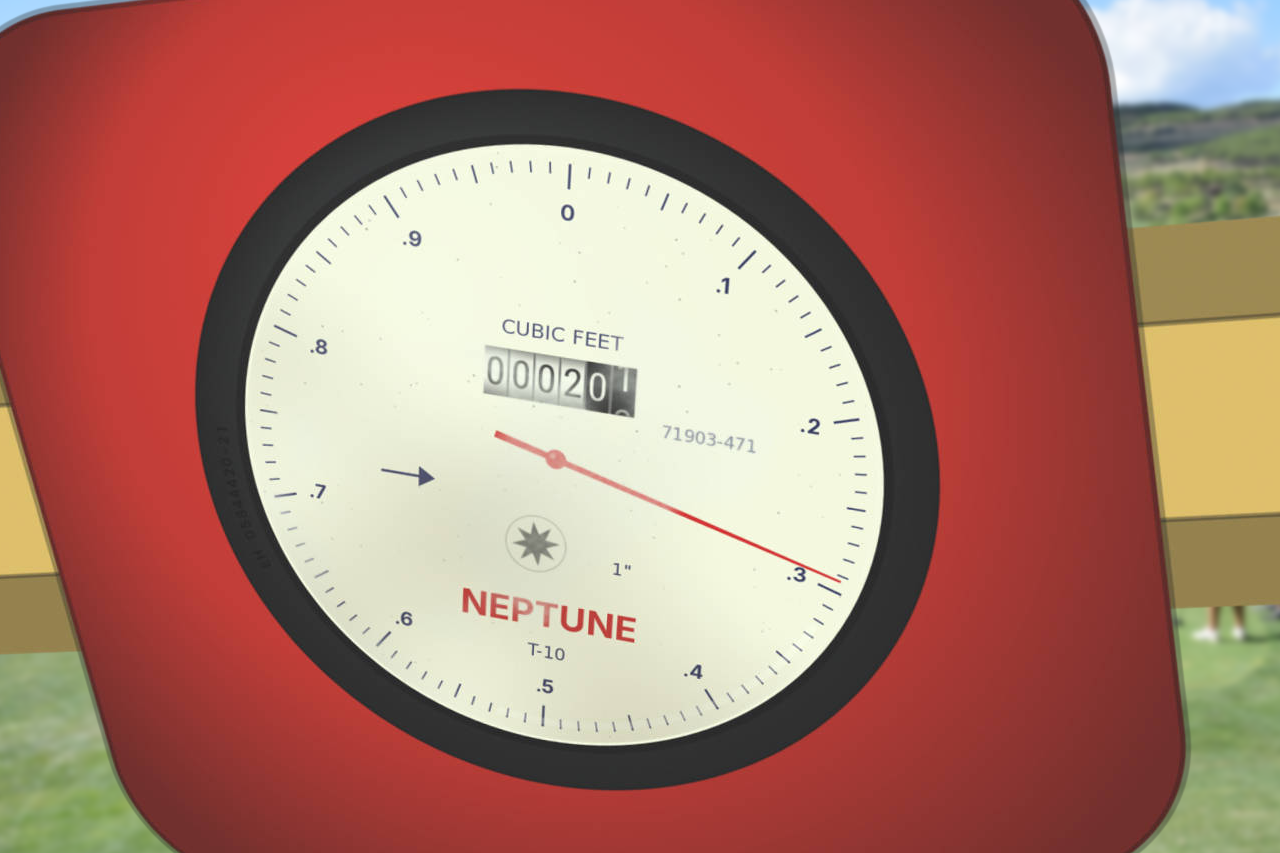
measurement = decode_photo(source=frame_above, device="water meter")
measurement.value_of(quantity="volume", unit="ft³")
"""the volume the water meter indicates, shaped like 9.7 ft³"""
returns 201.29 ft³
